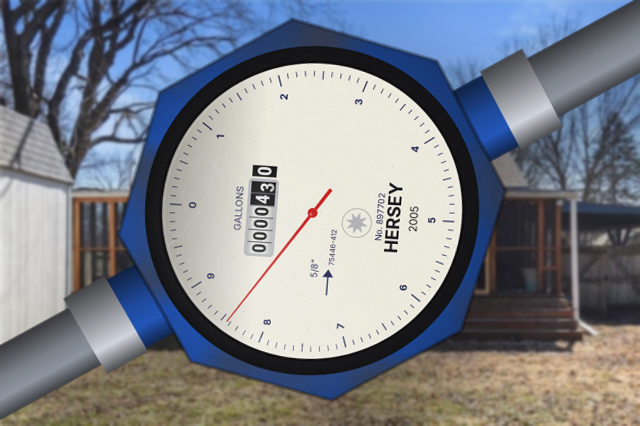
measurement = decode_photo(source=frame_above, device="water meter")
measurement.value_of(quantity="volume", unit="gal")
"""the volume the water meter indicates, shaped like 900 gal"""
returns 428.4 gal
